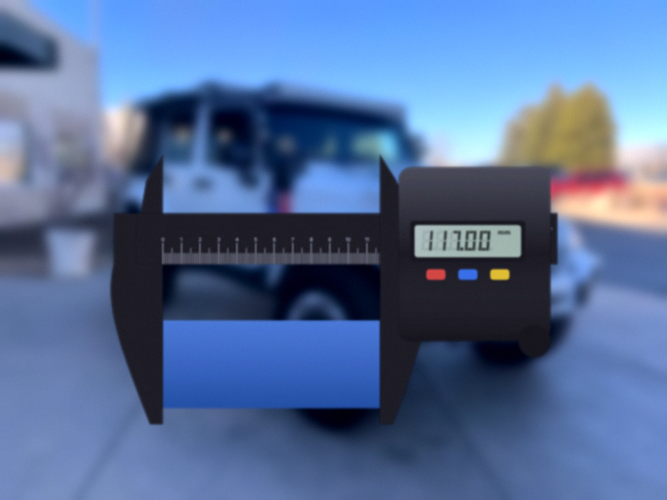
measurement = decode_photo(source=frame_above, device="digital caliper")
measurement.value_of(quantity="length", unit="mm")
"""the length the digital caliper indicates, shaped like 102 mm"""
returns 117.00 mm
